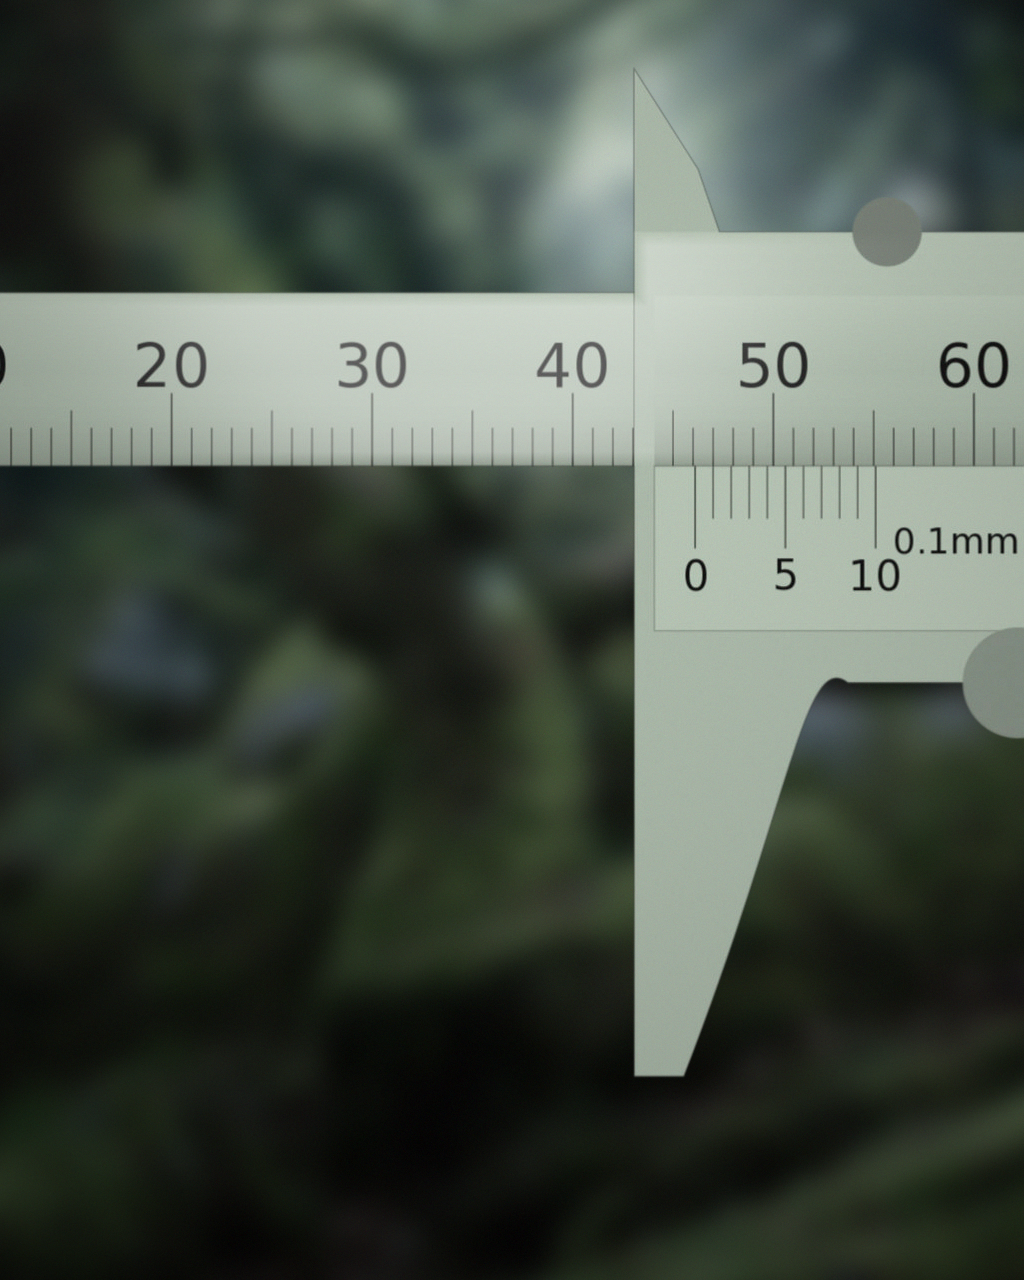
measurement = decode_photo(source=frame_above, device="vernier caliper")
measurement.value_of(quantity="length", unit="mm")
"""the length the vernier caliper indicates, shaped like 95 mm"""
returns 46.1 mm
